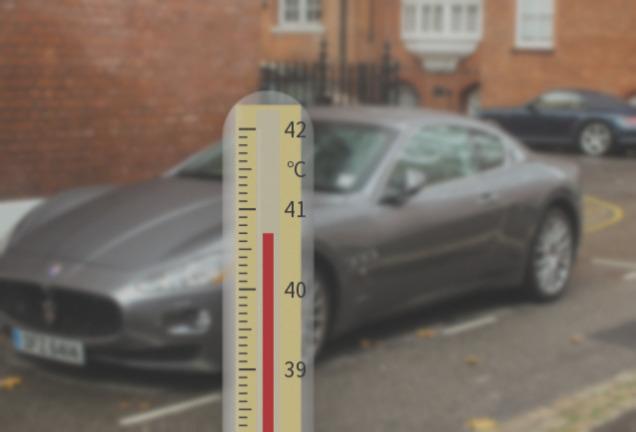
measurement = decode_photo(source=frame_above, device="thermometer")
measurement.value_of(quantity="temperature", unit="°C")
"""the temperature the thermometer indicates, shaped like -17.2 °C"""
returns 40.7 °C
